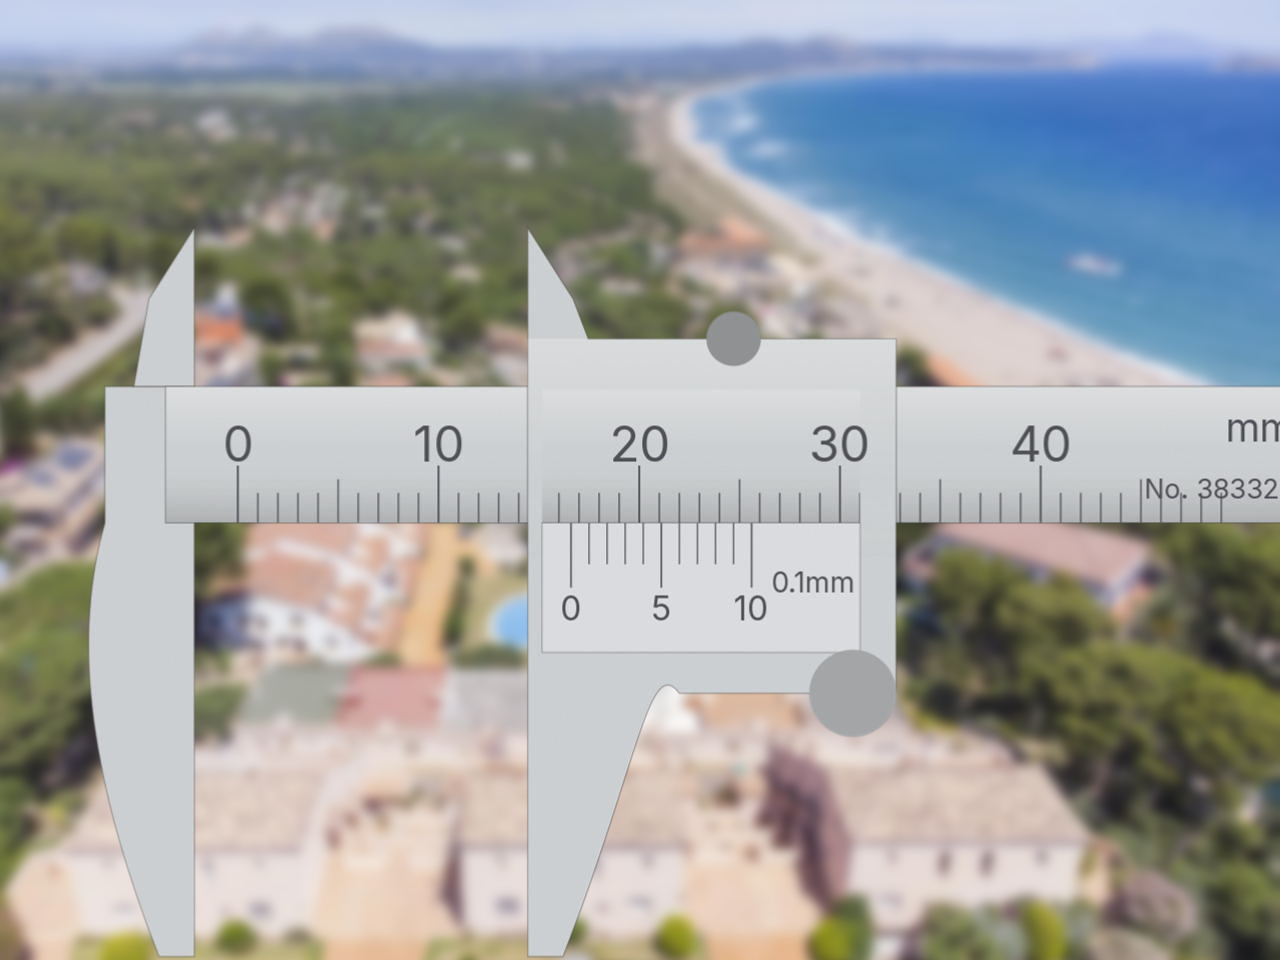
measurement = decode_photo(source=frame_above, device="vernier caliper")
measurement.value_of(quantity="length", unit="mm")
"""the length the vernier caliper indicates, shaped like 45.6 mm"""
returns 16.6 mm
